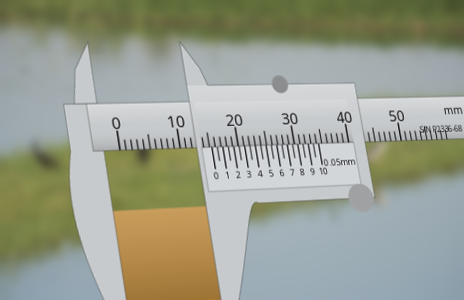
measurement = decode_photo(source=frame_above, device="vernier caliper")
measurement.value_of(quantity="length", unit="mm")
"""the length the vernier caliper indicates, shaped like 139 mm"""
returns 15.4 mm
